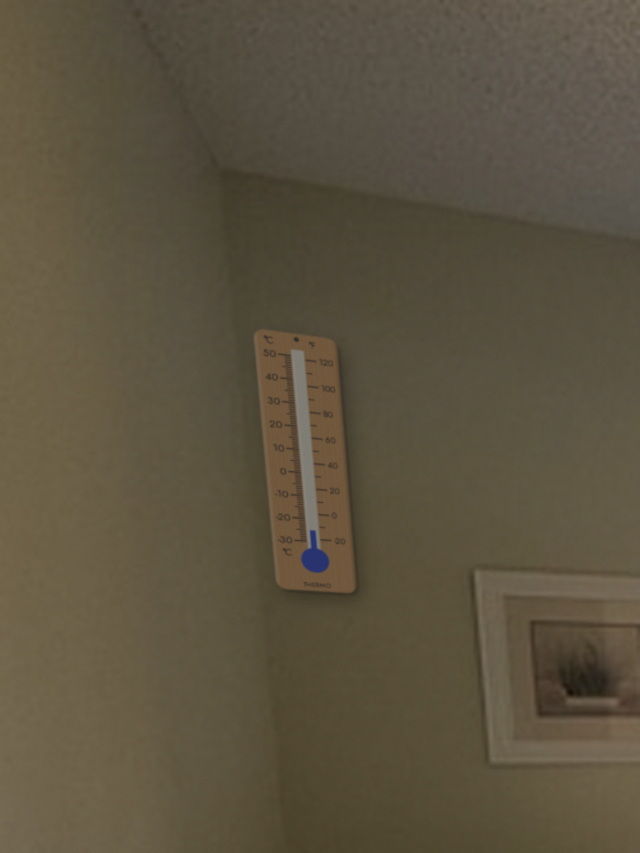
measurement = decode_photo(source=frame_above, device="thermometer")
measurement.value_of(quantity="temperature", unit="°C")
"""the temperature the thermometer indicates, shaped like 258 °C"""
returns -25 °C
